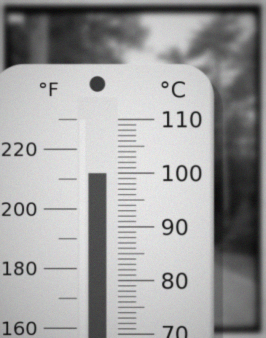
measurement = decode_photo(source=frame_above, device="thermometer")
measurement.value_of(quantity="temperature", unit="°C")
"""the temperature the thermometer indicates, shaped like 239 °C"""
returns 100 °C
